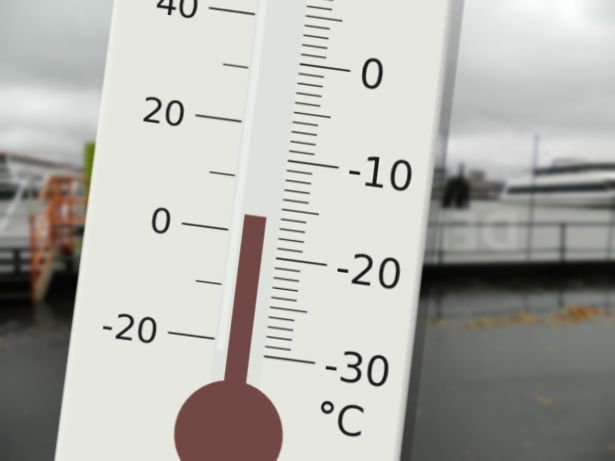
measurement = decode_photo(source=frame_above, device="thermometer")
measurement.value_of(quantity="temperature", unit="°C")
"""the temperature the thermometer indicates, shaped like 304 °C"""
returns -16 °C
